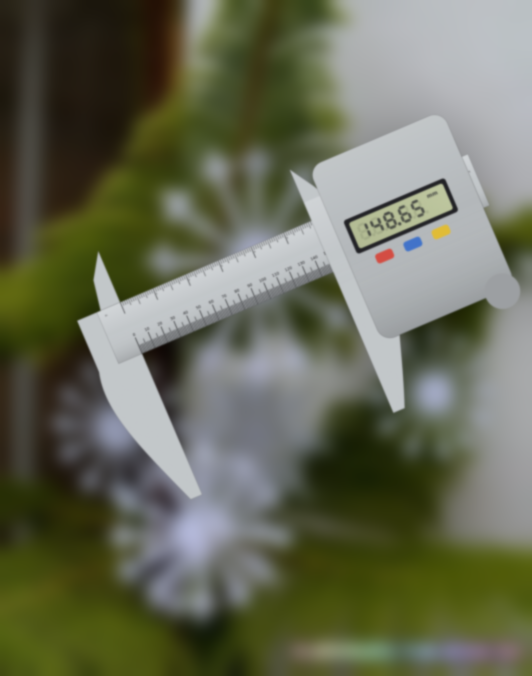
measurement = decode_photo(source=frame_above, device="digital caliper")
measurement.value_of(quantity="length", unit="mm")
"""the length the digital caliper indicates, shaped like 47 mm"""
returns 148.65 mm
